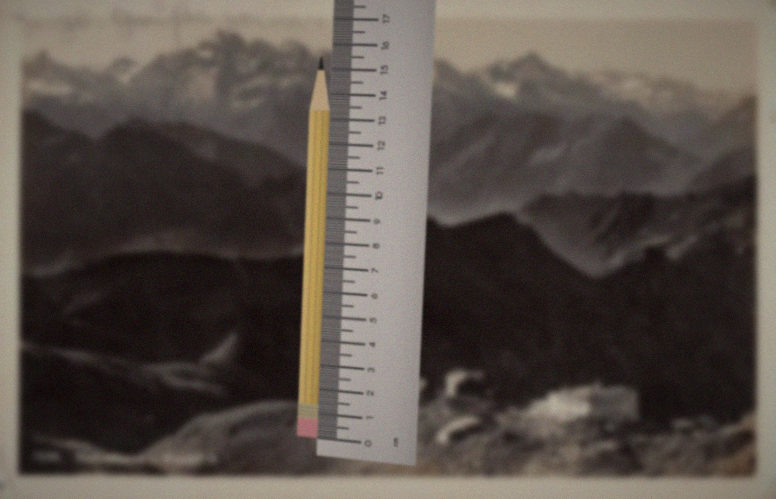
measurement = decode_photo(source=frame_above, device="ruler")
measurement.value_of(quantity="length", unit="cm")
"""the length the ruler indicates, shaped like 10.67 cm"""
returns 15.5 cm
